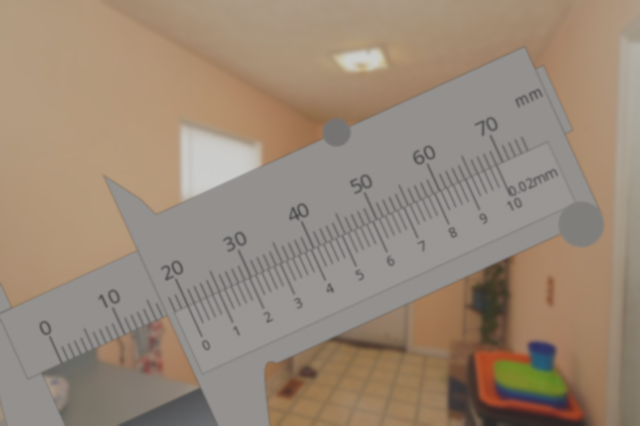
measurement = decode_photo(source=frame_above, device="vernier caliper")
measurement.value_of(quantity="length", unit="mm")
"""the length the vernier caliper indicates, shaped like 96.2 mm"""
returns 20.0 mm
